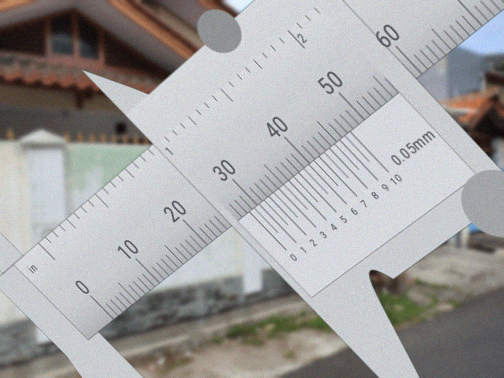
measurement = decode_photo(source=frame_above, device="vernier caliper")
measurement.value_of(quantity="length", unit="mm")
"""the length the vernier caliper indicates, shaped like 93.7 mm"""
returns 28.4 mm
